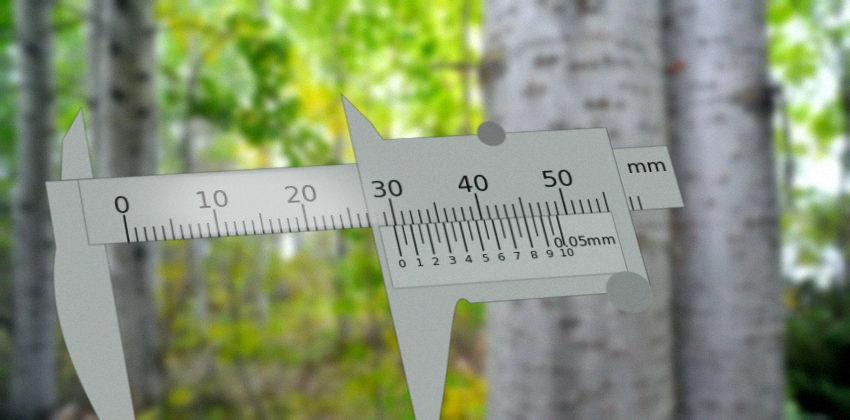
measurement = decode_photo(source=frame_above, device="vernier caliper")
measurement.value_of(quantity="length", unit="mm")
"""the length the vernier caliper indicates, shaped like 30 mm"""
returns 29.8 mm
